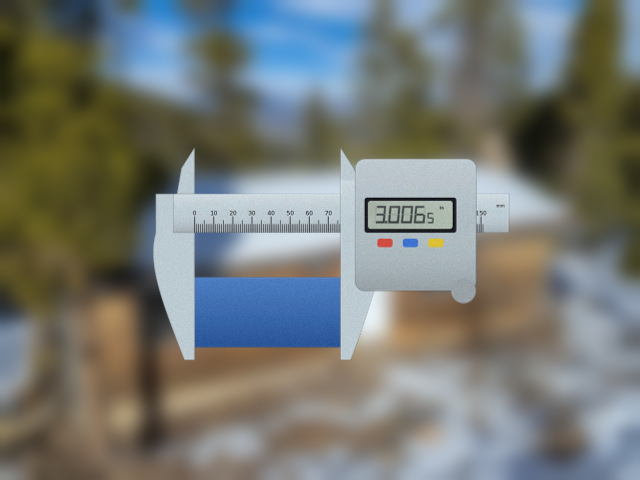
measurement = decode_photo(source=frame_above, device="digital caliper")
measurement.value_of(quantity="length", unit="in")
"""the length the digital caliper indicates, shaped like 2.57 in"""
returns 3.0065 in
